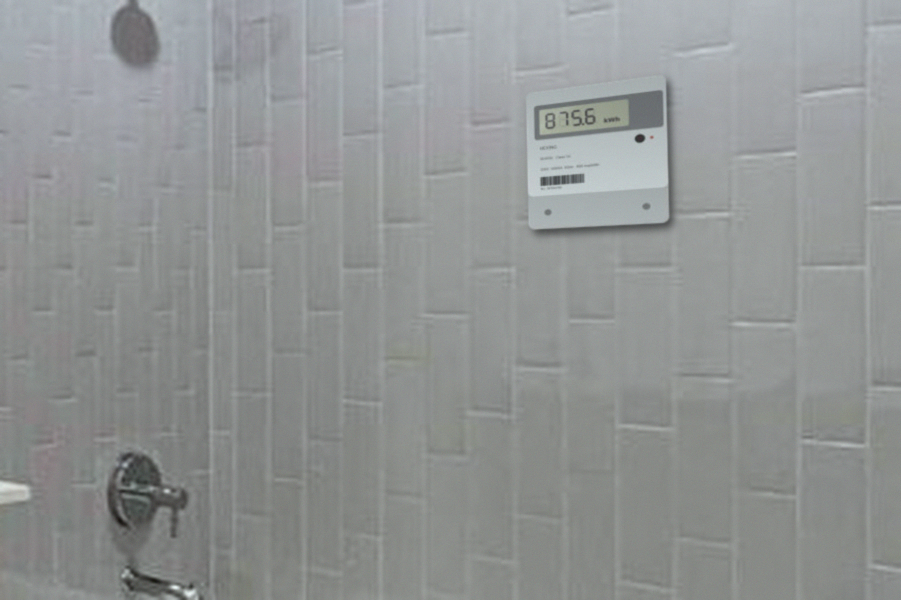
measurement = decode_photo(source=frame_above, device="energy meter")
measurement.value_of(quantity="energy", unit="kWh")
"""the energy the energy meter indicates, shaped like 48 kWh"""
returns 875.6 kWh
